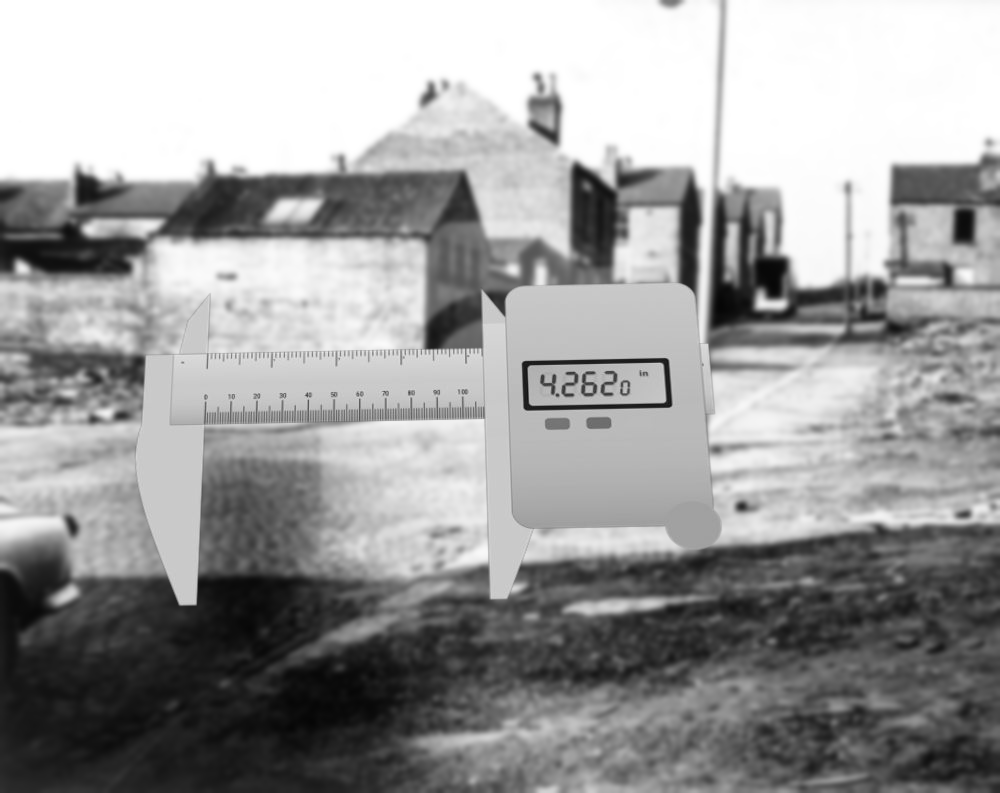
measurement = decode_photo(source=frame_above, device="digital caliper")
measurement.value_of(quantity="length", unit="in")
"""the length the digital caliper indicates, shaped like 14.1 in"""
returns 4.2620 in
